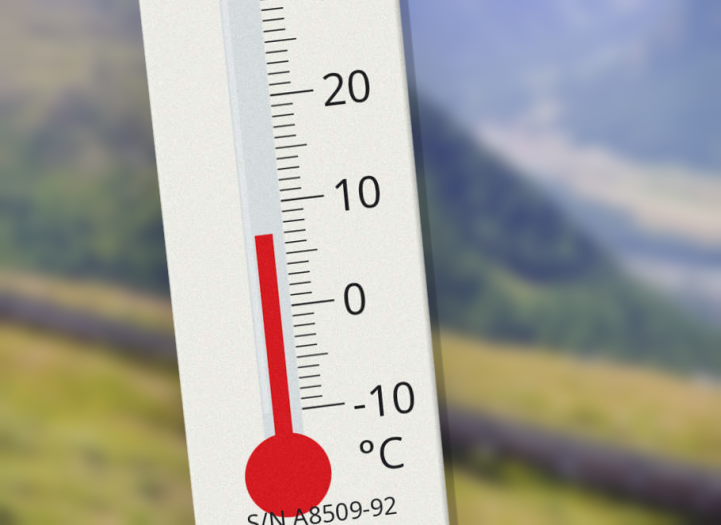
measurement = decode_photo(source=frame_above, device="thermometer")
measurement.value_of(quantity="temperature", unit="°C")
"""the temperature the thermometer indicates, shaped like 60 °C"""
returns 7 °C
